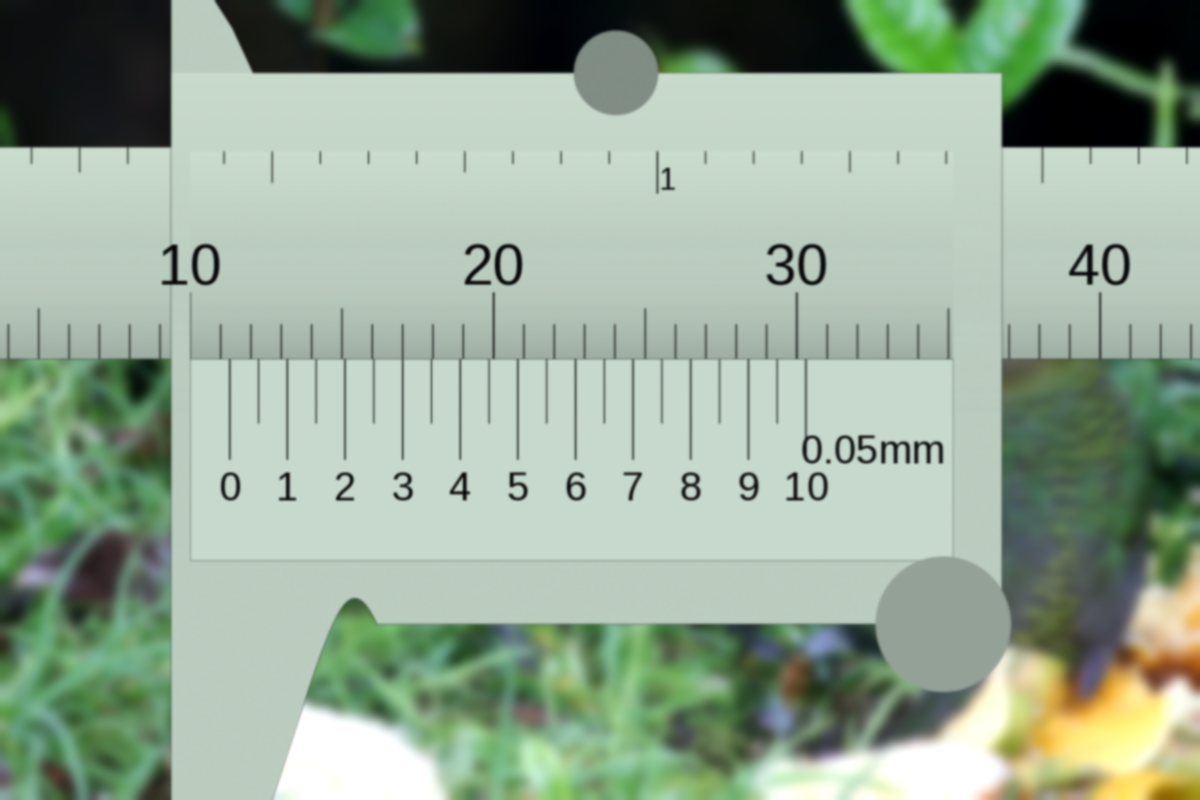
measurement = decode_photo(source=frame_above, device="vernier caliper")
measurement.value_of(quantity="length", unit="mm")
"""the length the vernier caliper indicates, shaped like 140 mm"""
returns 11.3 mm
